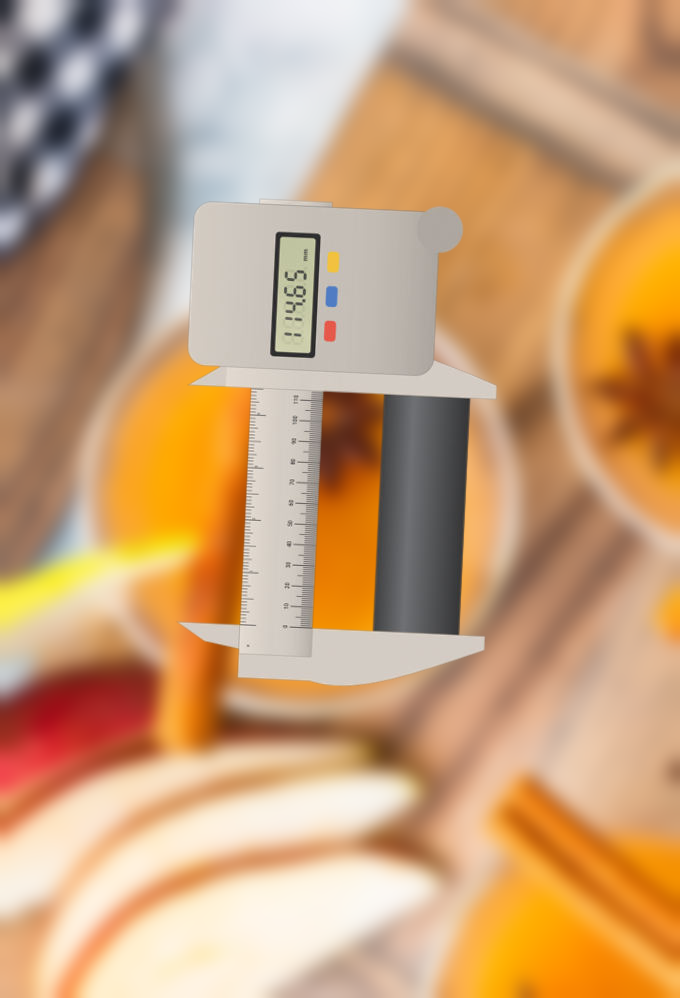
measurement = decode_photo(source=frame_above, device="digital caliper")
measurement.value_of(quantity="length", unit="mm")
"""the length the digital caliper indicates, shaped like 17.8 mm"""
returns 114.65 mm
